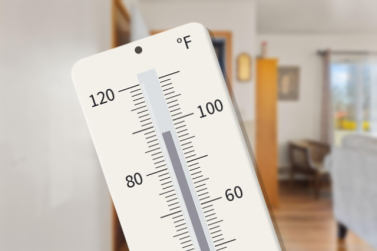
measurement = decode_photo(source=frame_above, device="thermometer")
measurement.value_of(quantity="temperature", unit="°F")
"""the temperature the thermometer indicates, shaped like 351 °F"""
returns 96 °F
